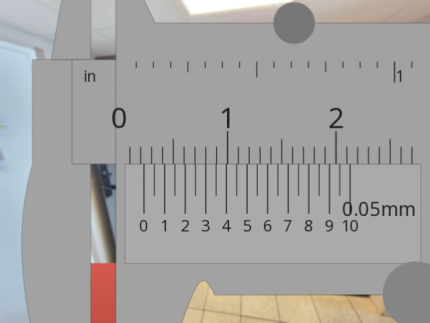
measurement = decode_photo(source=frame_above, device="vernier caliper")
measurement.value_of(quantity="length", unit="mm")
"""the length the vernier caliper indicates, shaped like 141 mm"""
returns 2.3 mm
